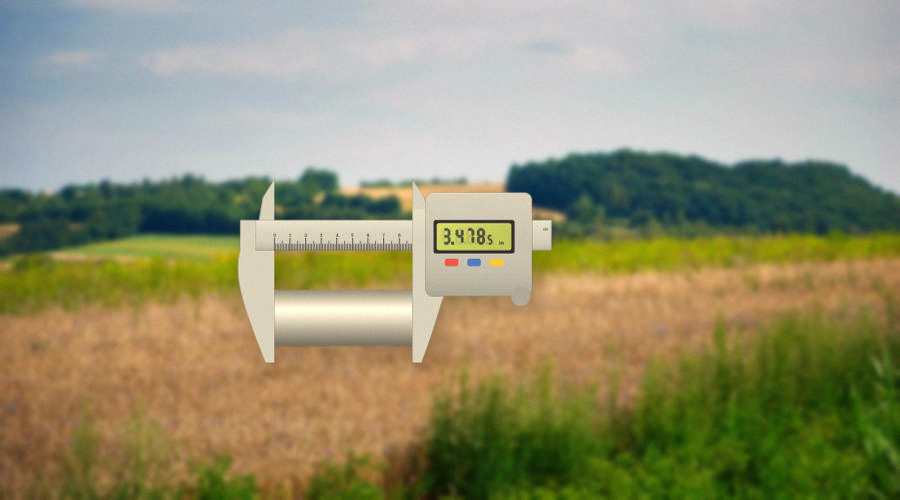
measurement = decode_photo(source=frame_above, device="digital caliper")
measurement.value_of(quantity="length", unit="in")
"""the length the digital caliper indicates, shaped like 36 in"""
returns 3.4785 in
